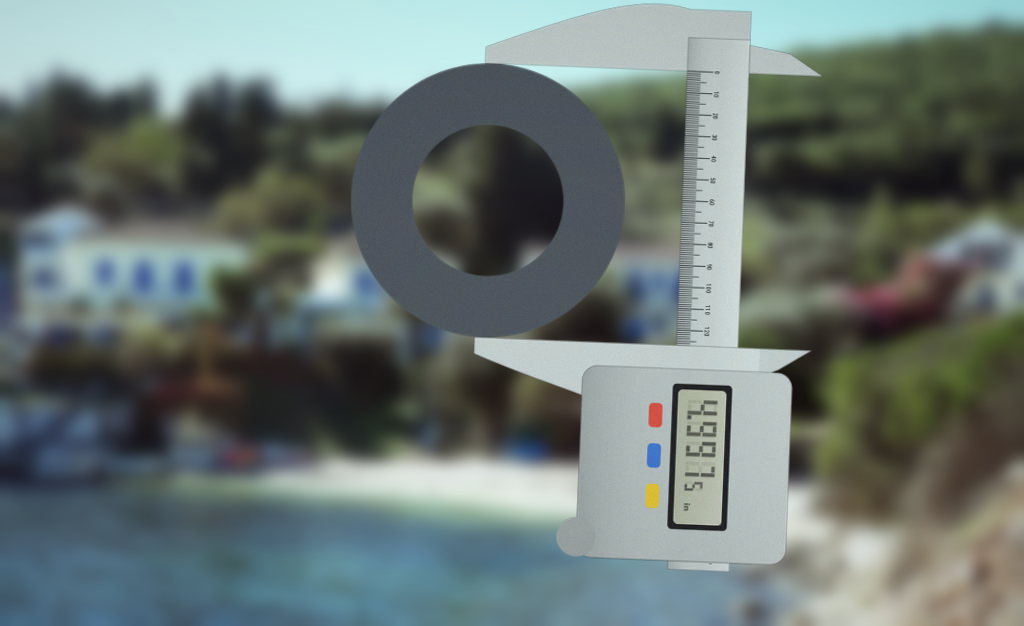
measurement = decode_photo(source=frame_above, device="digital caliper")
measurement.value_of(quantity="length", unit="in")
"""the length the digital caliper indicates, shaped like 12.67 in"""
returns 4.9975 in
